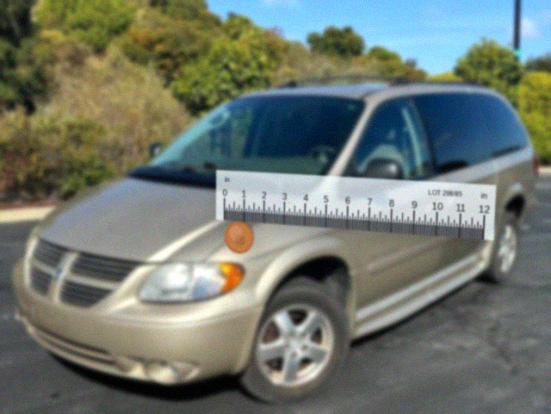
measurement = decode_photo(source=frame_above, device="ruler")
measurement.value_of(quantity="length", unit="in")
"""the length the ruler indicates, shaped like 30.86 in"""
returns 1.5 in
